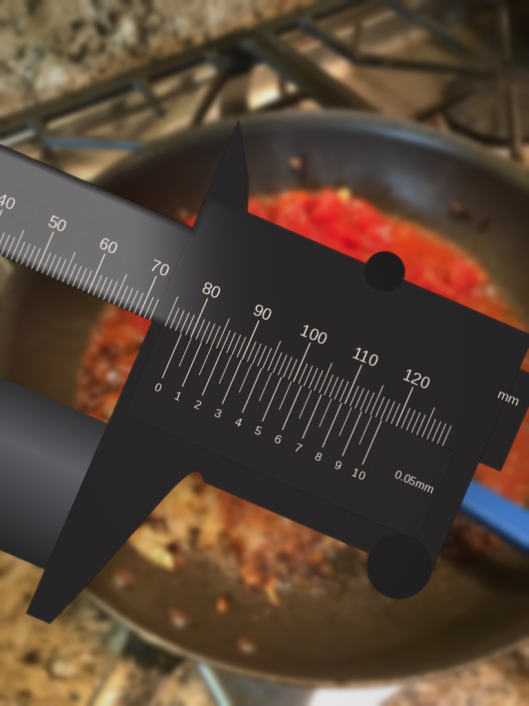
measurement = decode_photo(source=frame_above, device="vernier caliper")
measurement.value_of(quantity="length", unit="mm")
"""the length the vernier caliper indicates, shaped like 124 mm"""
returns 78.2 mm
